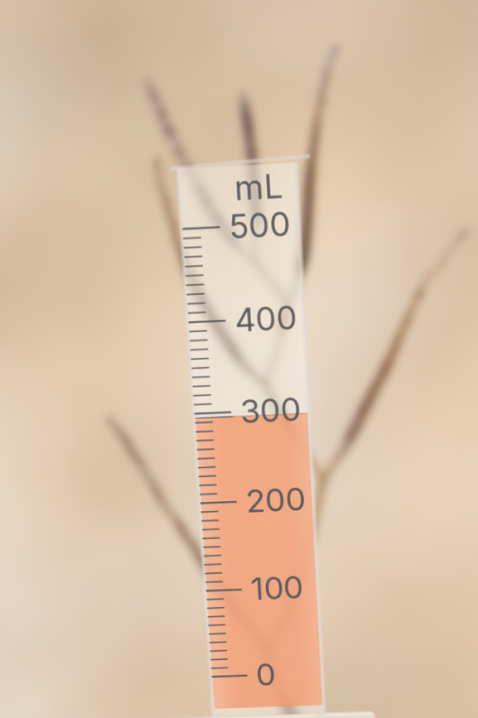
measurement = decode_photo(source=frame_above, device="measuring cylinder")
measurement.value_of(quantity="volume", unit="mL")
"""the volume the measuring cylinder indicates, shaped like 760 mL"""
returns 295 mL
